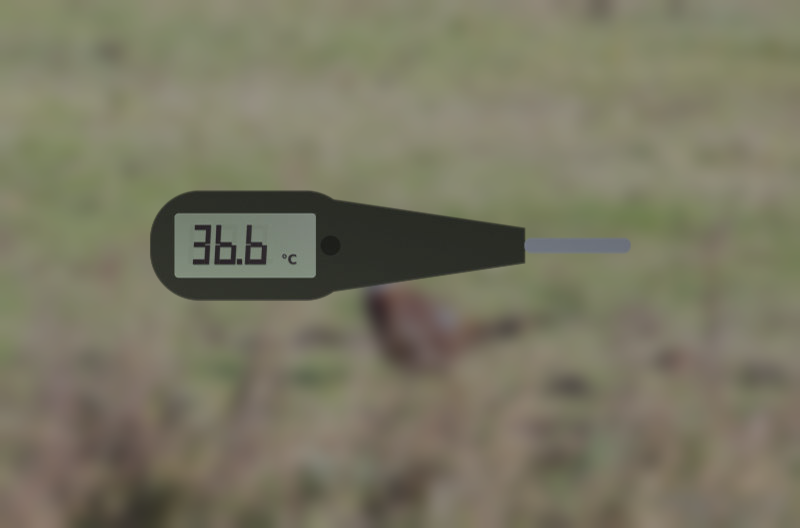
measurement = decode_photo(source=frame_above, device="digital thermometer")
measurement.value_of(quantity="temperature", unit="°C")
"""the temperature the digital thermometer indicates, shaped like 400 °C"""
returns 36.6 °C
